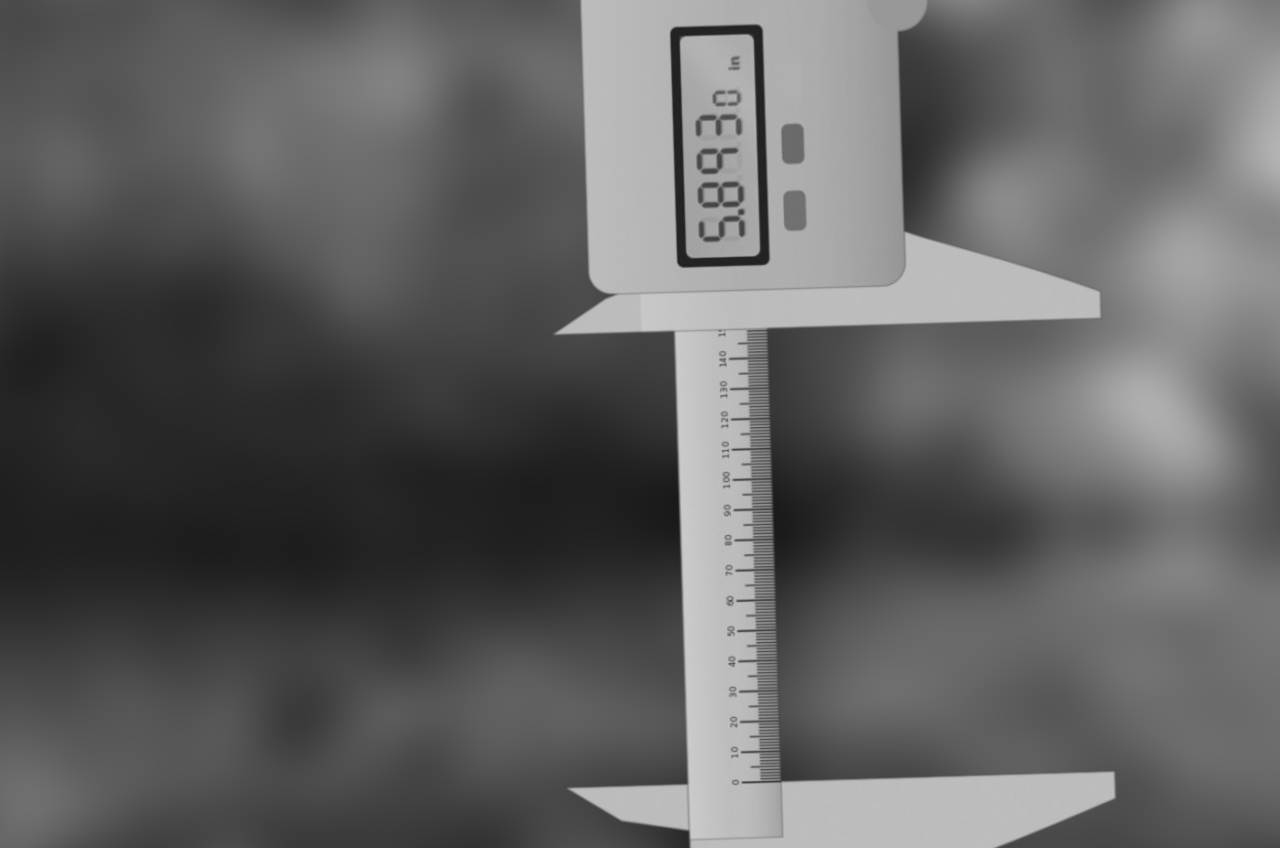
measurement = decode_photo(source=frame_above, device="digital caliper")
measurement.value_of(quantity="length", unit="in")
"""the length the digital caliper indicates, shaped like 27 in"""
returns 5.8930 in
